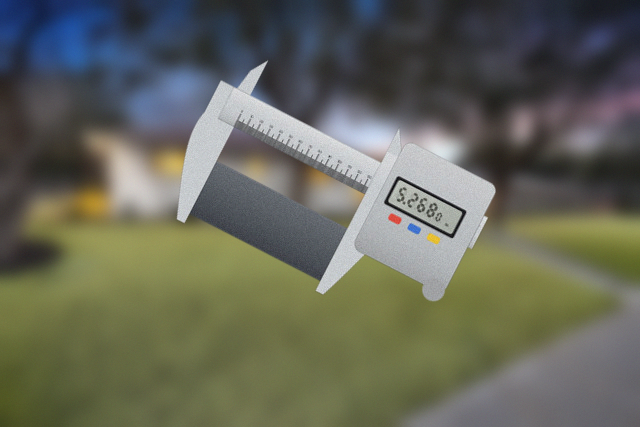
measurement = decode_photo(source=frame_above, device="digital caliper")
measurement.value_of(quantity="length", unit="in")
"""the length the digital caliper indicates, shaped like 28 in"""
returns 5.2680 in
